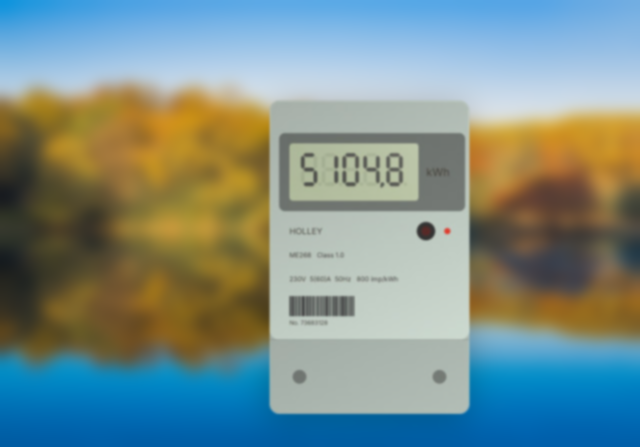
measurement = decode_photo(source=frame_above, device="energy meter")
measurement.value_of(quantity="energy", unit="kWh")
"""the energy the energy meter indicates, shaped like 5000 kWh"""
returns 5104.8 kWh
